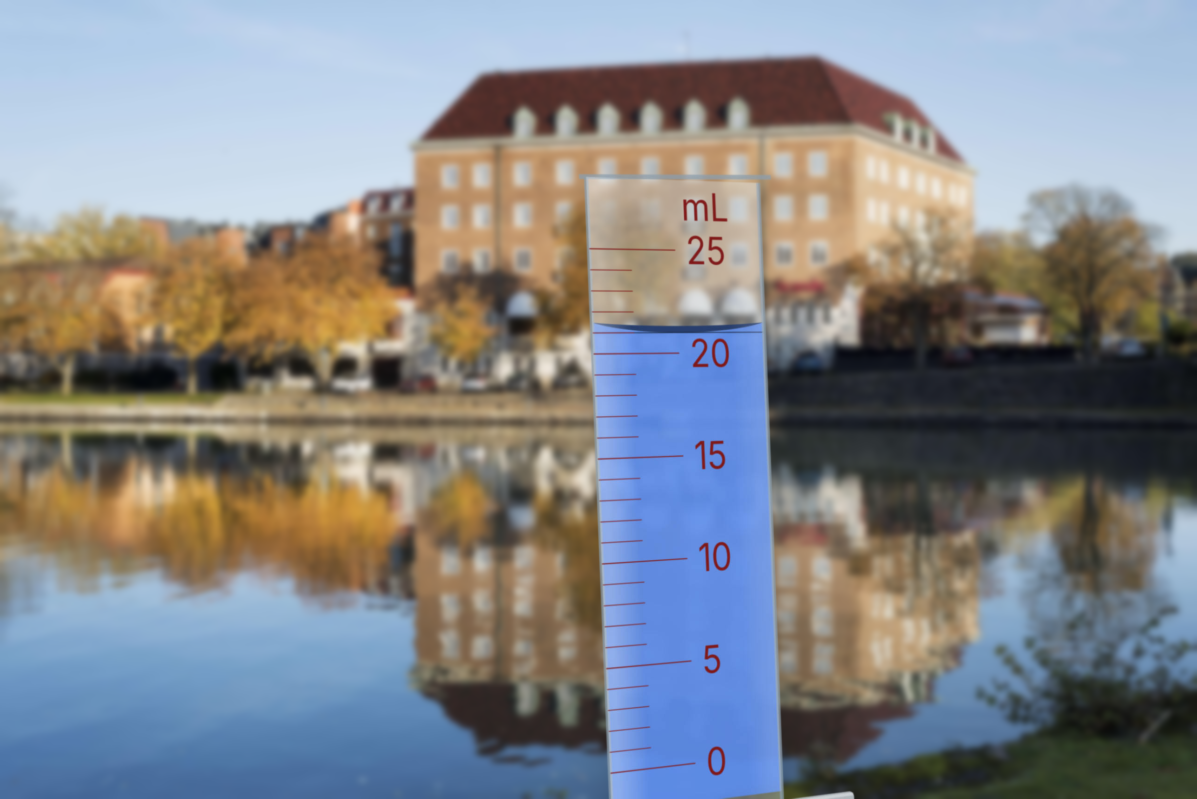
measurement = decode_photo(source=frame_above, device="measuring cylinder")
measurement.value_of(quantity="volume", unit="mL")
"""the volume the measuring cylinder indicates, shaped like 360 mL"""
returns 21 mL
